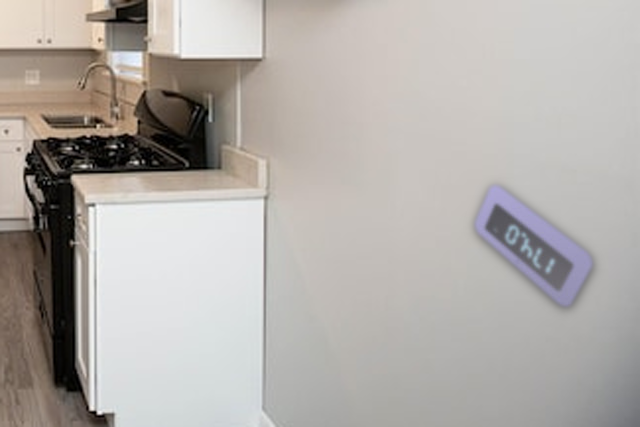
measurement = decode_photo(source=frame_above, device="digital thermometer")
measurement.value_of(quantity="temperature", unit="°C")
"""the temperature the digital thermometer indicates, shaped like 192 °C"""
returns 174.0 °C
